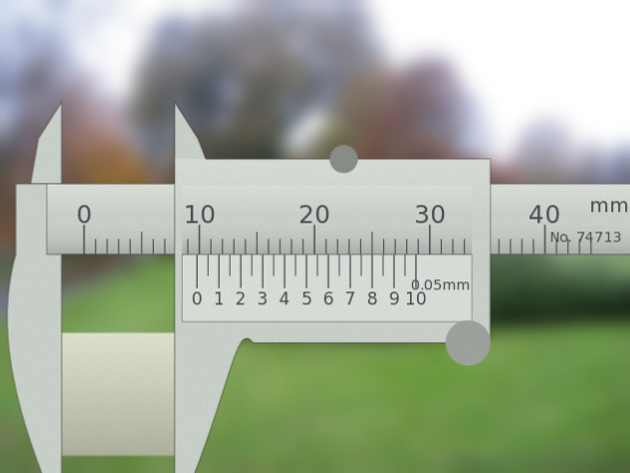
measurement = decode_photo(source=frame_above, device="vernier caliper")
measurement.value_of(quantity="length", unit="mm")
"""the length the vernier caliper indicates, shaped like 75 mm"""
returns 9.8 mm
